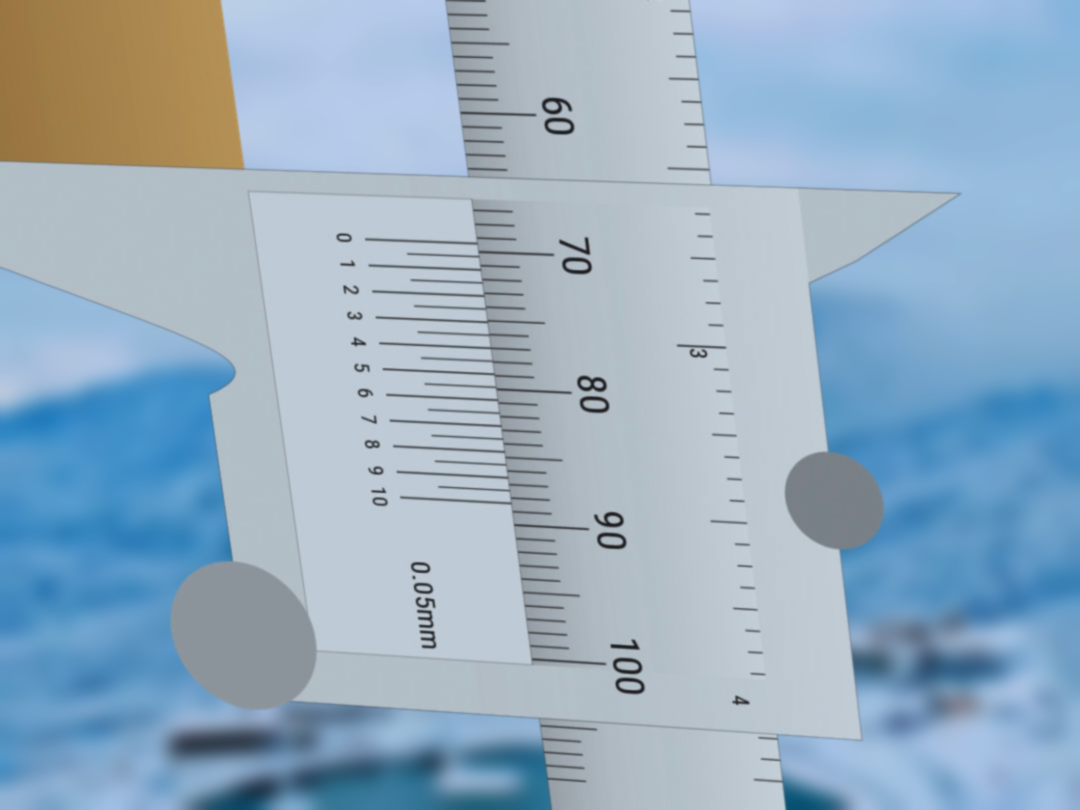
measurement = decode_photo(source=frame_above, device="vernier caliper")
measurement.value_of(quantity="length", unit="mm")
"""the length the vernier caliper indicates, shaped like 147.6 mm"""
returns 69.4 mm
